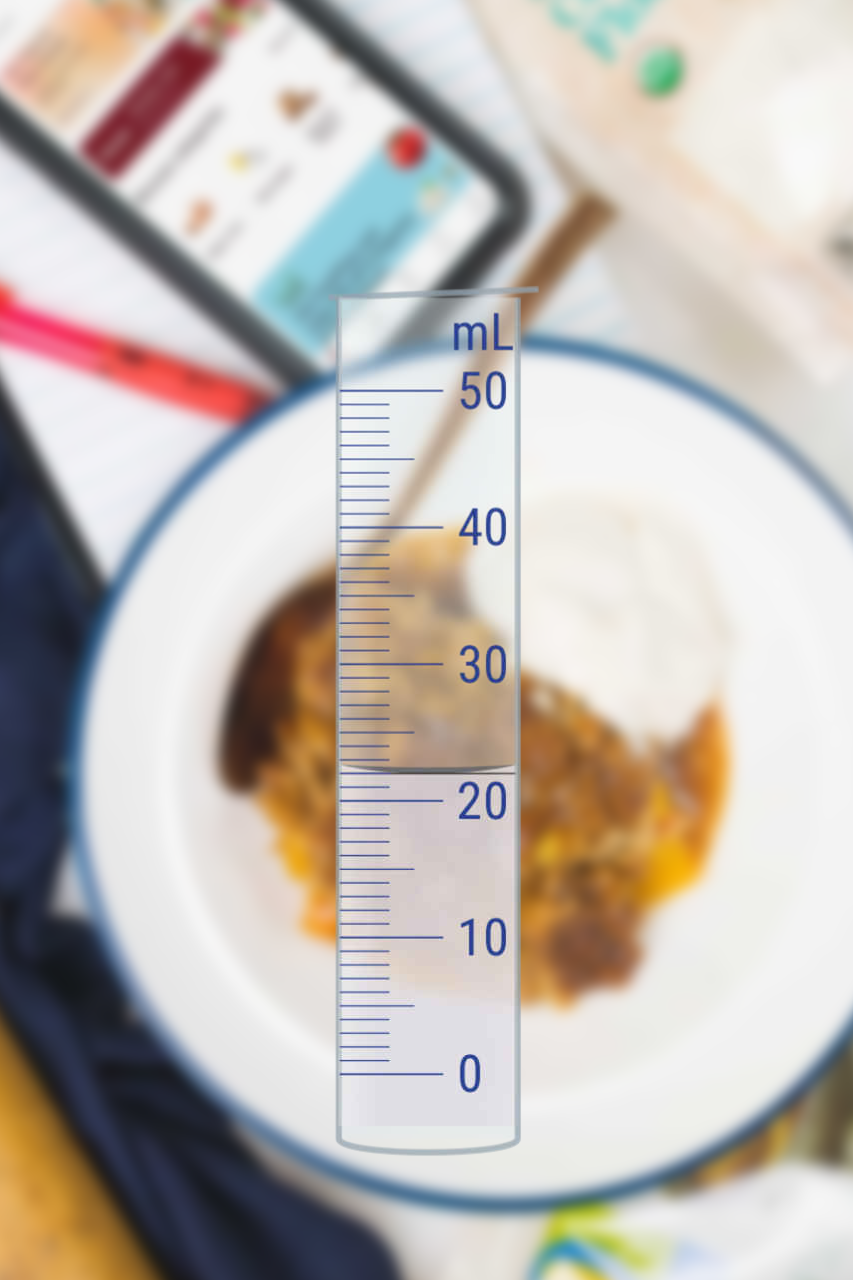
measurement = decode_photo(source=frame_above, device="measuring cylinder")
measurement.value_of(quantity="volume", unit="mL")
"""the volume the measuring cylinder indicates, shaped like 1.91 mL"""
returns 22 mL
